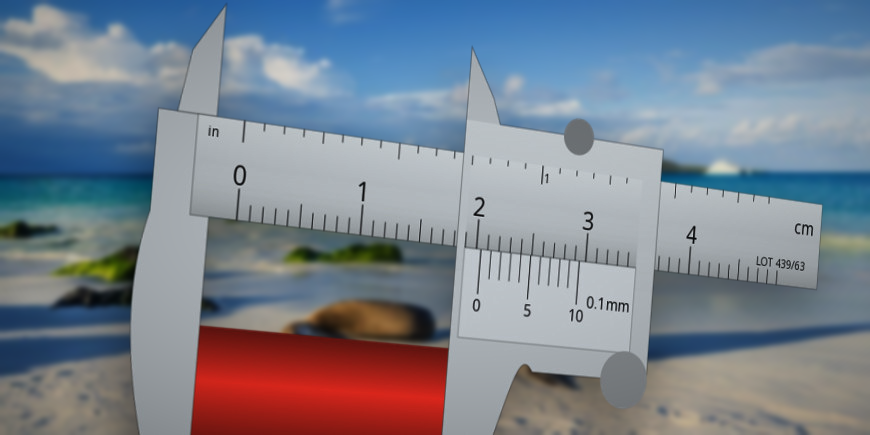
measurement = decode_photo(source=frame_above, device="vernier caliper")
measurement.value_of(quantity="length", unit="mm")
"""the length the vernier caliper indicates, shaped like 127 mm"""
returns 20.4 mm
